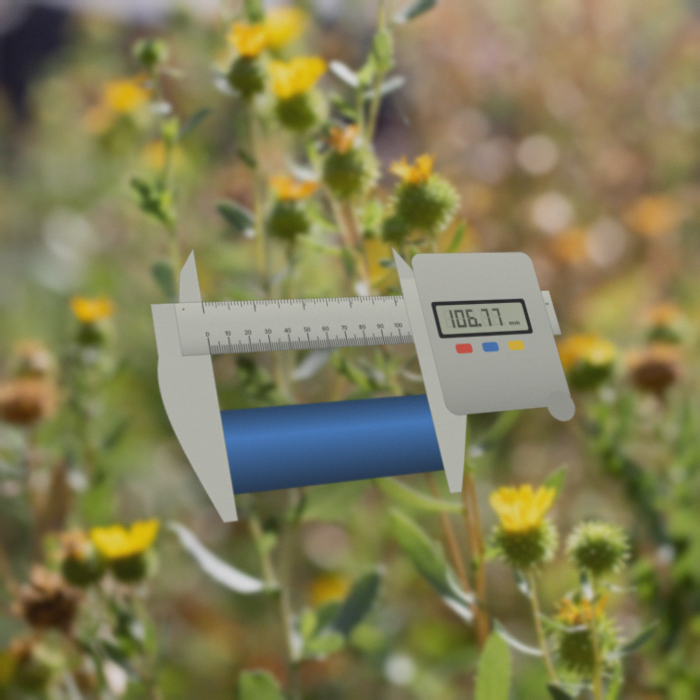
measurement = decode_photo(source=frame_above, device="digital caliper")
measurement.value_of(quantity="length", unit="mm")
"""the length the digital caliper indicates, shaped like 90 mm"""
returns 106.77 mm
